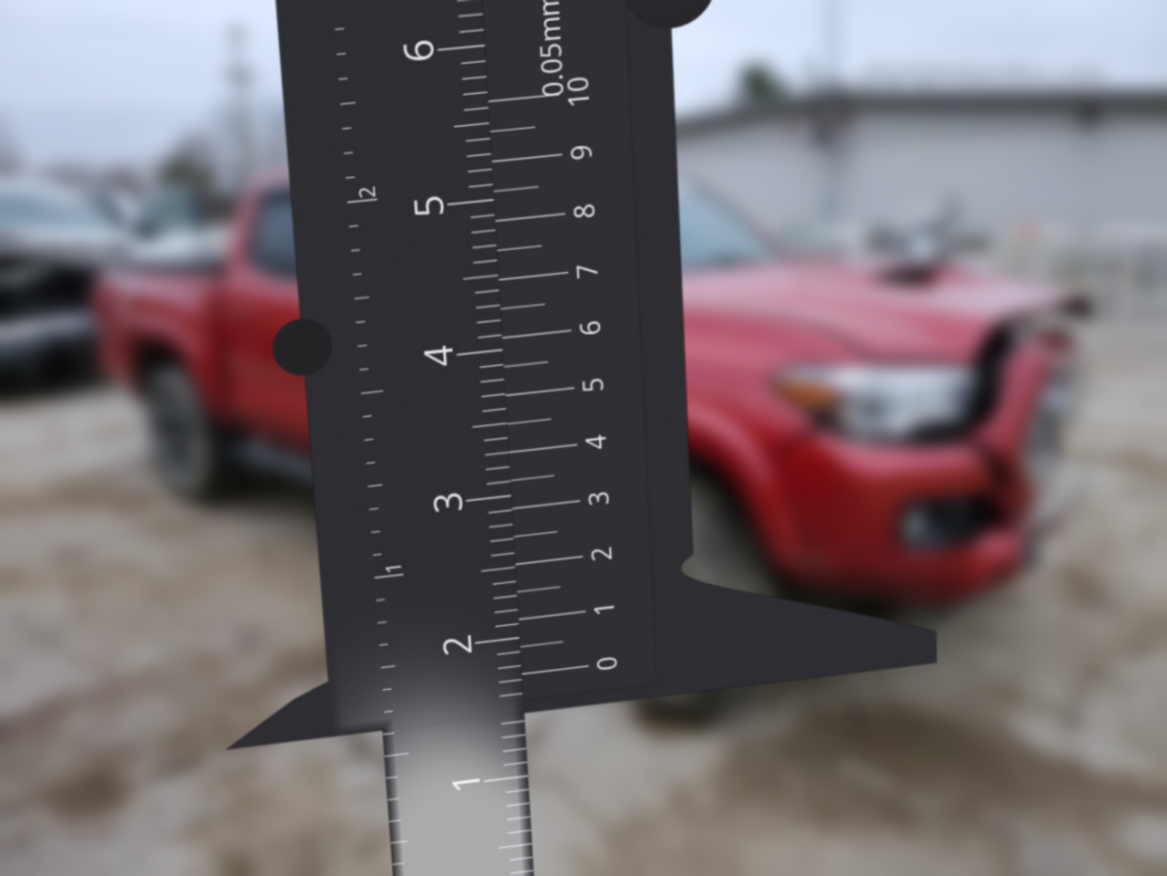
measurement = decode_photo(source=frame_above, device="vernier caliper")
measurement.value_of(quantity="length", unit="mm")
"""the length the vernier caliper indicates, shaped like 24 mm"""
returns 17.4 mm
